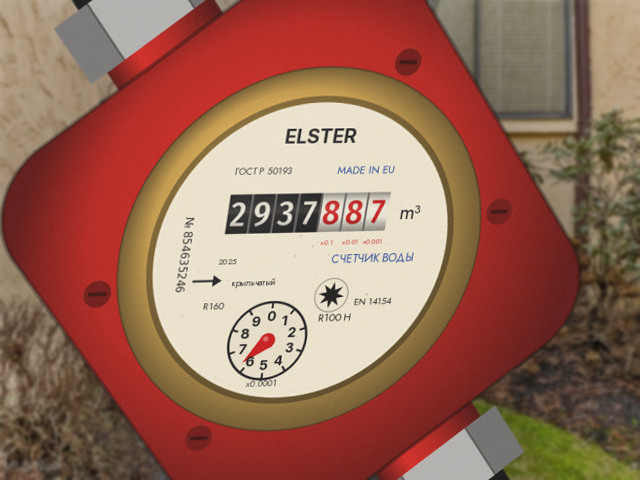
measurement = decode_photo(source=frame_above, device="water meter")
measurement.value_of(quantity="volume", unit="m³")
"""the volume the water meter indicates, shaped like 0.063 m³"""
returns 2937.8876 m³
